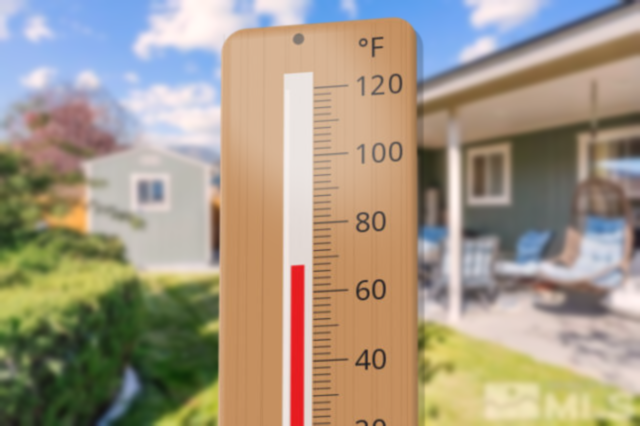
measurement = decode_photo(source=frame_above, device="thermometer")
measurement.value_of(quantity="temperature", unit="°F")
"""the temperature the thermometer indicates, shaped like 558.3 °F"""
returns 68 °F
